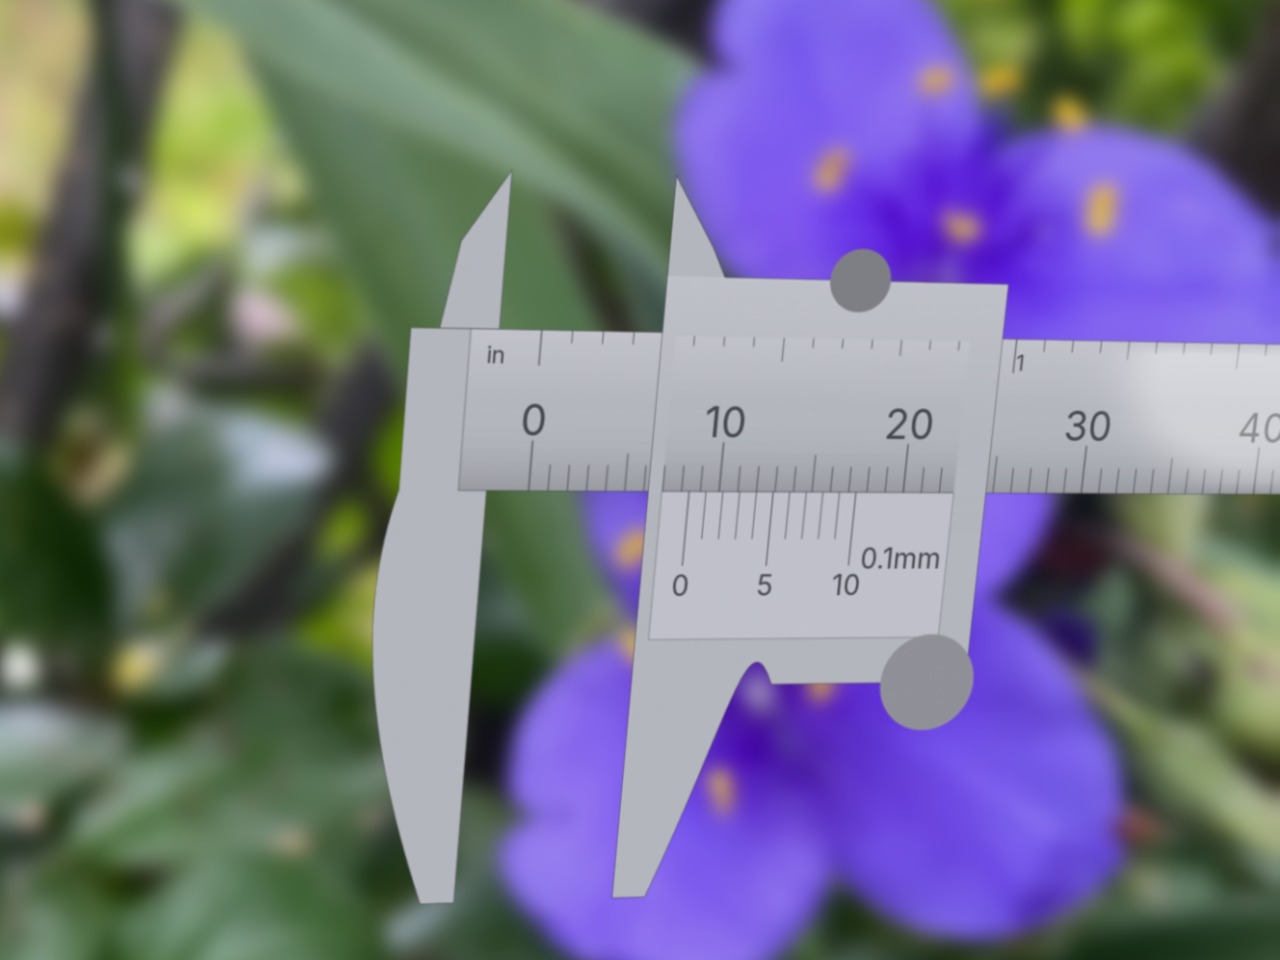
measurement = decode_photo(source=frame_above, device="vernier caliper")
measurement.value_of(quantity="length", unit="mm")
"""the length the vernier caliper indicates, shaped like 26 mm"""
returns 8.4 mm
